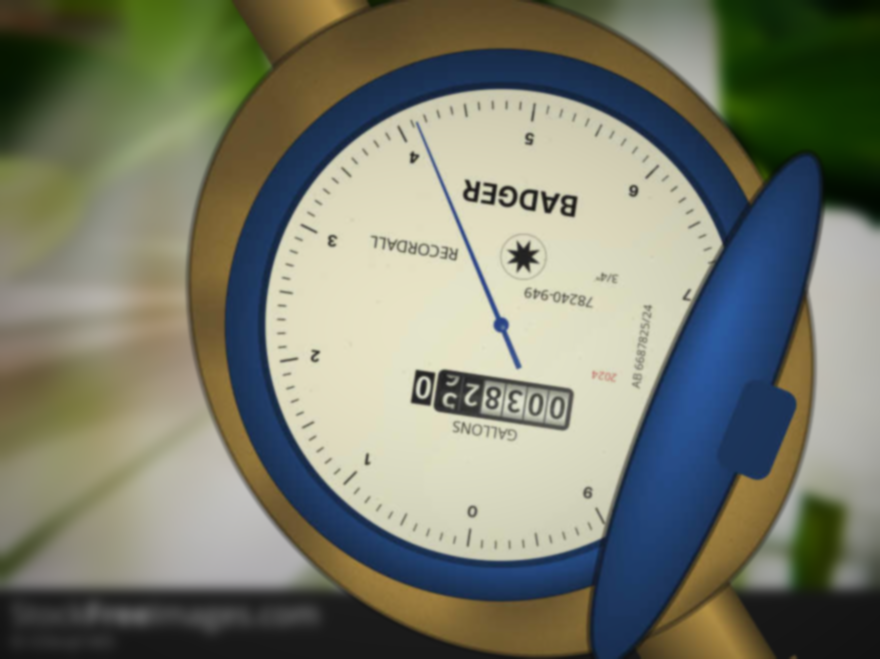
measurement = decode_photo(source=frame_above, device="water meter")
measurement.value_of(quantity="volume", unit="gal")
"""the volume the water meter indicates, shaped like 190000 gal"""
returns 38254.1 gal
